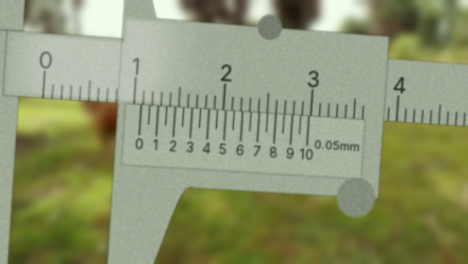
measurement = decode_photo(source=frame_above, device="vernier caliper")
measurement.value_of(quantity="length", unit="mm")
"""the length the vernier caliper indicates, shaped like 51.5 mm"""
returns 10.8 mm
